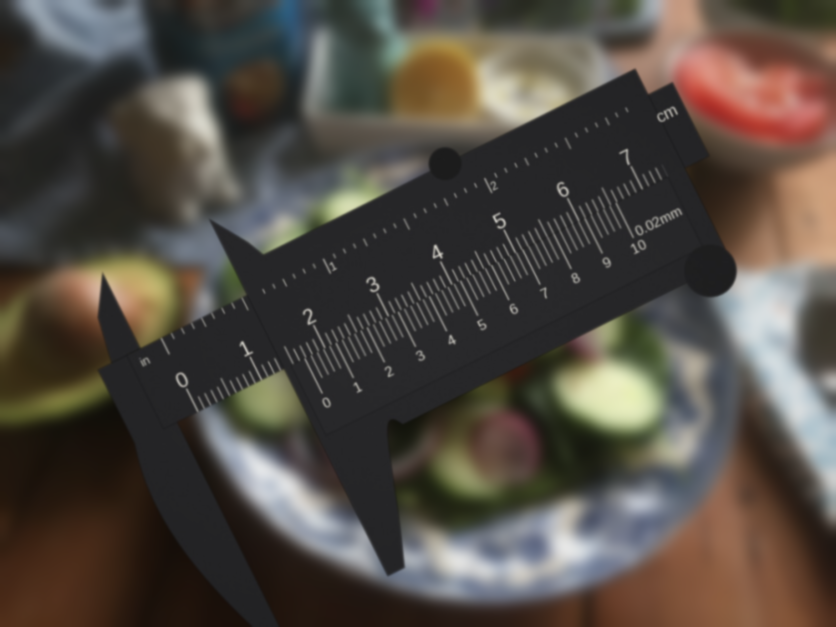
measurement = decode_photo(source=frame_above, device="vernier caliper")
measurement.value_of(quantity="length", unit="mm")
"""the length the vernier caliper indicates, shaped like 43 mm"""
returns 16.8 mm
